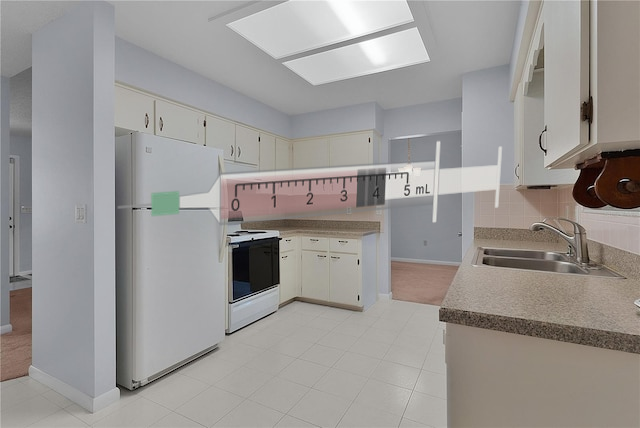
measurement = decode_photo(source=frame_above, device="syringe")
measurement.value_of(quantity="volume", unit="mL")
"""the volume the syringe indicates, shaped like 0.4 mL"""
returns 3.4 mL
